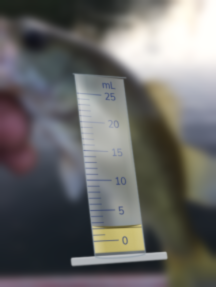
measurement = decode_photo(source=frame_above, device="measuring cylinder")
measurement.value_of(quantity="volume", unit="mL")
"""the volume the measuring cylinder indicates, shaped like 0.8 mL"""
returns 2 mL
